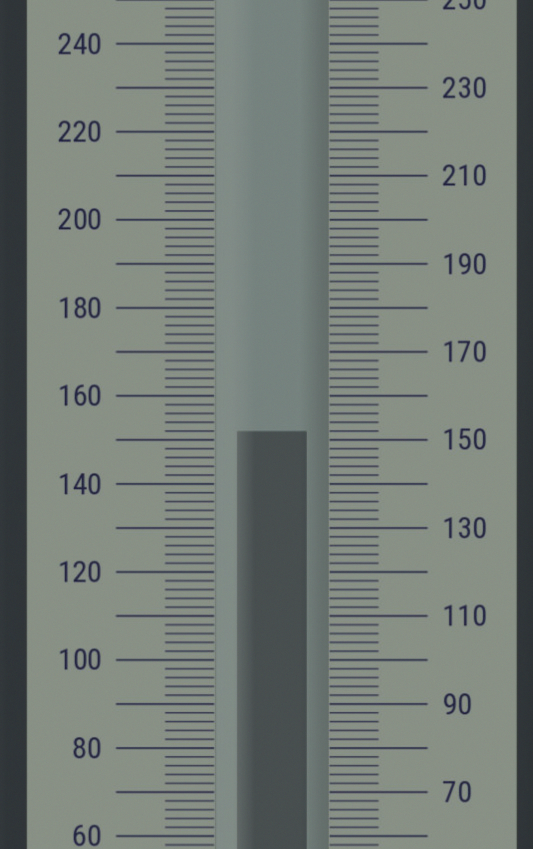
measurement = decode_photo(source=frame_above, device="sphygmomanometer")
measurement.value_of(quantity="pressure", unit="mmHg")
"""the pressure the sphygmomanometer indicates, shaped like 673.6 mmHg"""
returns 152 mmHg
